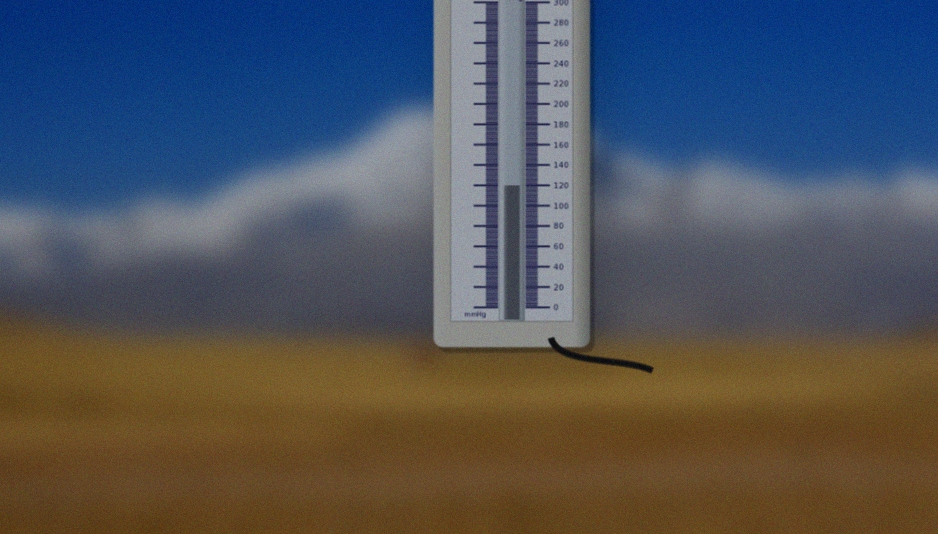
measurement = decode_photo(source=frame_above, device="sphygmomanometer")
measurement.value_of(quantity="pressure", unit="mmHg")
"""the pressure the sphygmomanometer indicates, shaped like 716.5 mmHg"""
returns 120 mmHg
